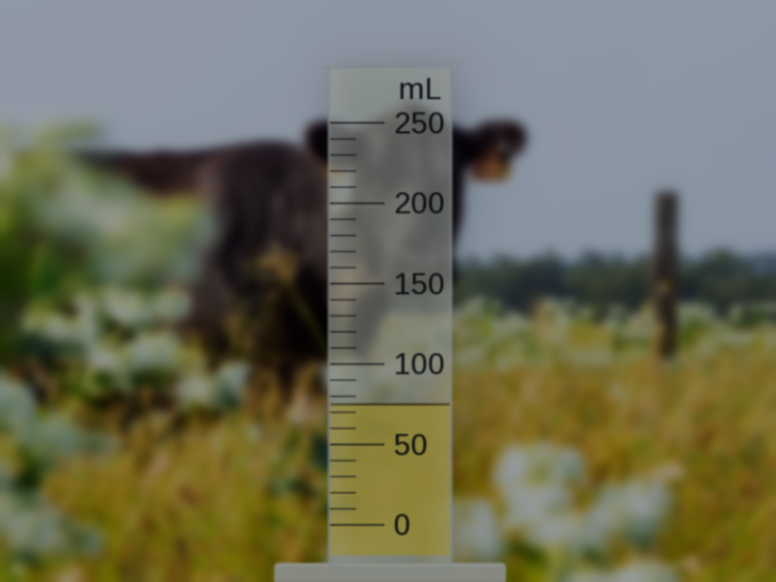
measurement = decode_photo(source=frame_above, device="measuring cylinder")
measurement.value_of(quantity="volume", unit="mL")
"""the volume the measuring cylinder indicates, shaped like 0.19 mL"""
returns 75 mL
